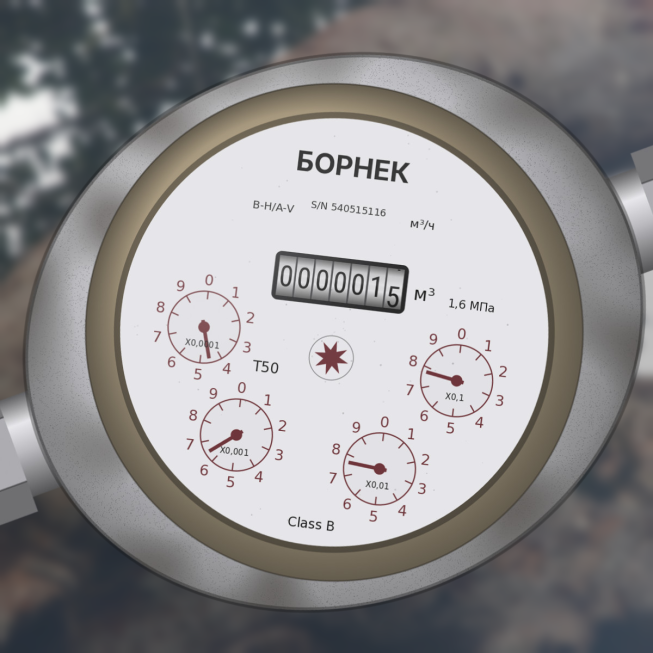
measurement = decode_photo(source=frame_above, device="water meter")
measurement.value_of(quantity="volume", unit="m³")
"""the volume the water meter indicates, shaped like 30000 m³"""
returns 14.7764 m³
